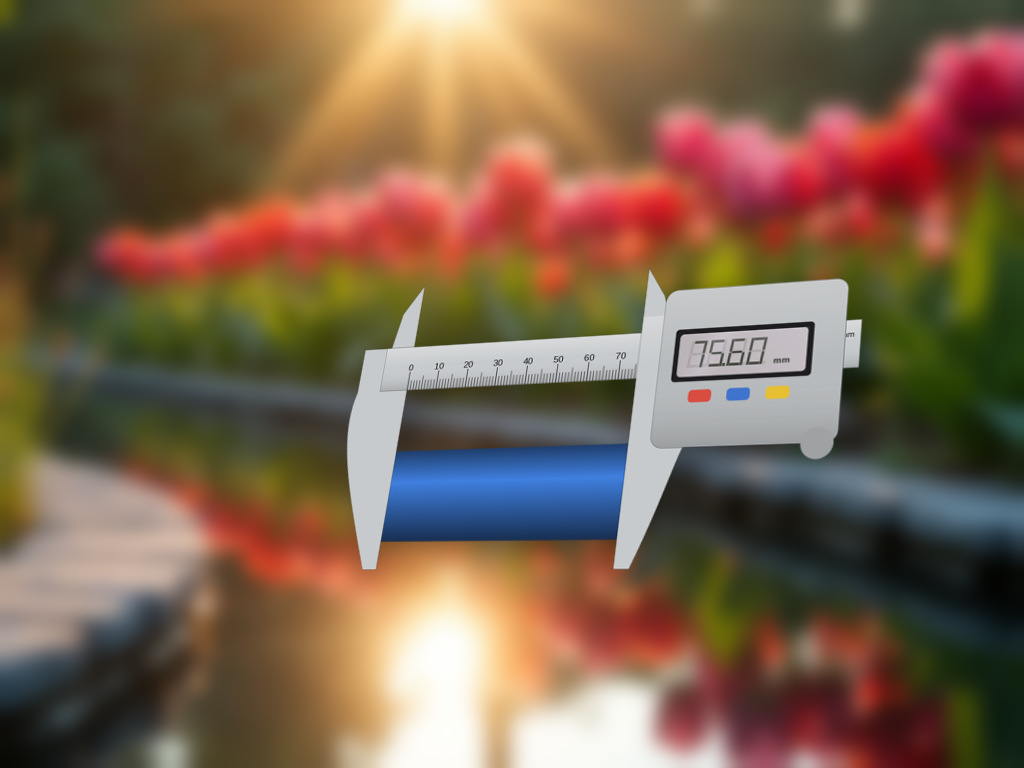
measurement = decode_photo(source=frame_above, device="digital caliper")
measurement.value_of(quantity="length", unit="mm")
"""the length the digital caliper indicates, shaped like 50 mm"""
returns 75.60 mm
